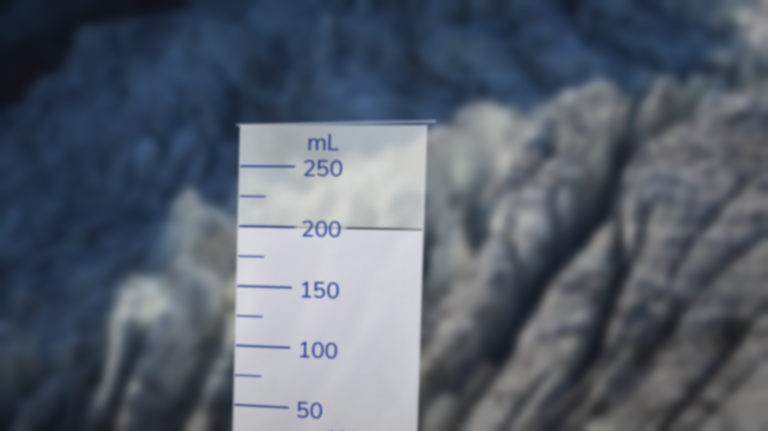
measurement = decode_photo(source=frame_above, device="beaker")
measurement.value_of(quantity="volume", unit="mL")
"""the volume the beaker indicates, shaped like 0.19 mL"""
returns 200 mL
